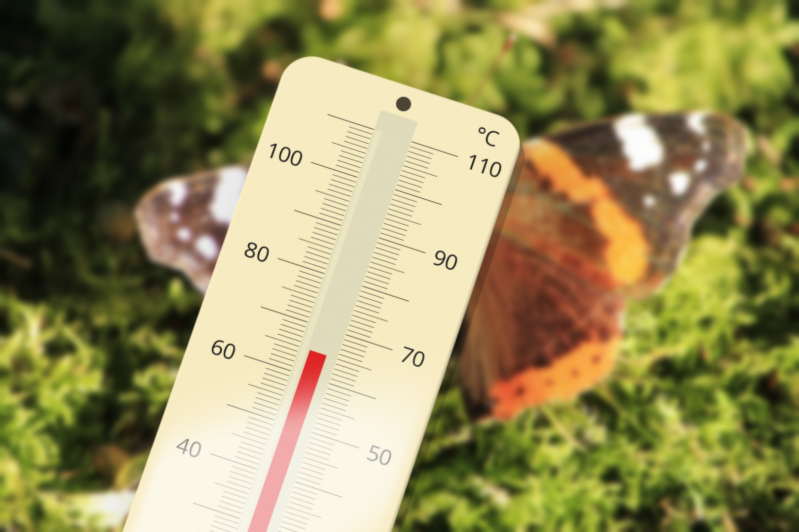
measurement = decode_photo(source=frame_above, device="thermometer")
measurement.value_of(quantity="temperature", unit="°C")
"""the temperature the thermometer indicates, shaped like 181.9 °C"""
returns 65 °C
